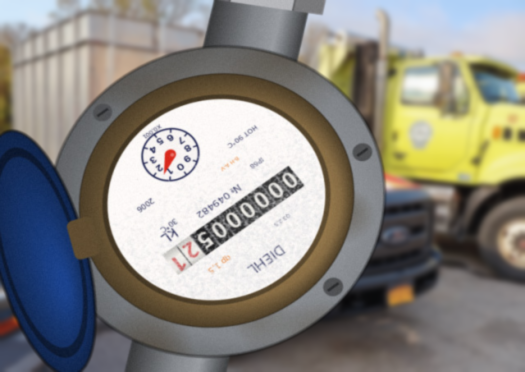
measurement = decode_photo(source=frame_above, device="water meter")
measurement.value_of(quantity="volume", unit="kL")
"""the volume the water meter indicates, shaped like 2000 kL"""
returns 5.211 kL
